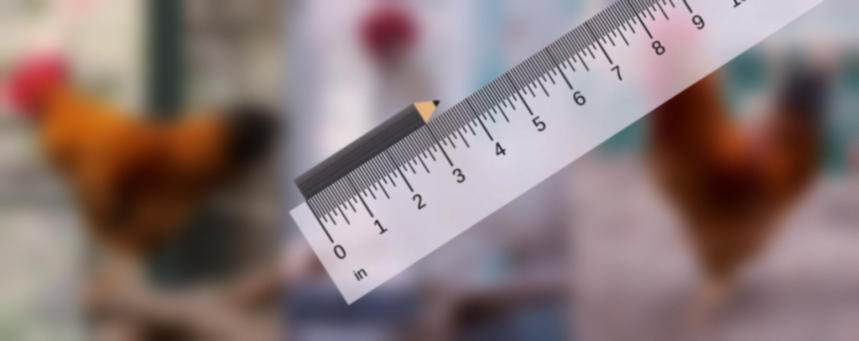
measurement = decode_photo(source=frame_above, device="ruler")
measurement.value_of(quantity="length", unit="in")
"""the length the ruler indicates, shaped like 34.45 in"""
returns 3.5 in
